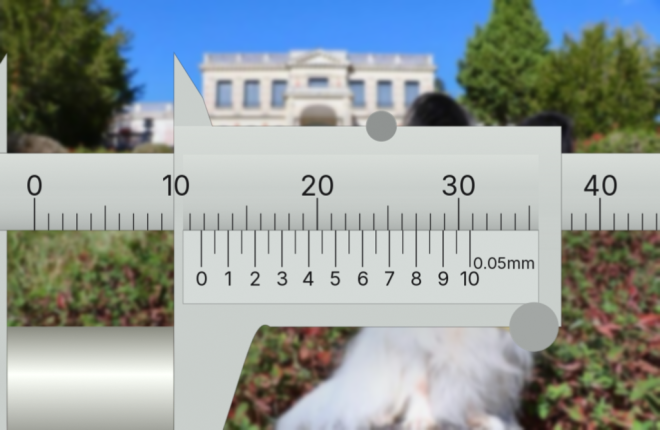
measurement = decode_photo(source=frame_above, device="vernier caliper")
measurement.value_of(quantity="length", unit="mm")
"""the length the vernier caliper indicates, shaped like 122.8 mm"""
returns 11.8 mm
